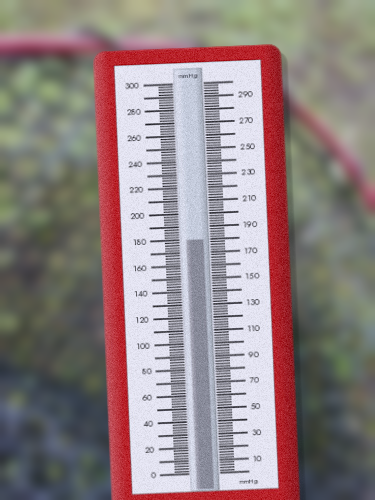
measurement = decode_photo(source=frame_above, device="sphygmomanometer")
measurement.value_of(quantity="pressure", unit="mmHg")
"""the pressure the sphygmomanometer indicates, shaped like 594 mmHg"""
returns 180 mmHg
